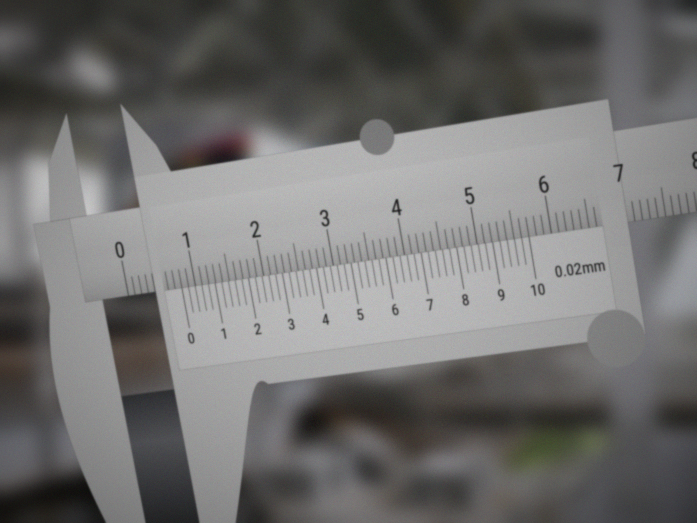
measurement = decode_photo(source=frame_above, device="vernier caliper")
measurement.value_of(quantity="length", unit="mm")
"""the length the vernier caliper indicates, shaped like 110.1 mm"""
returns 8.0 mm
